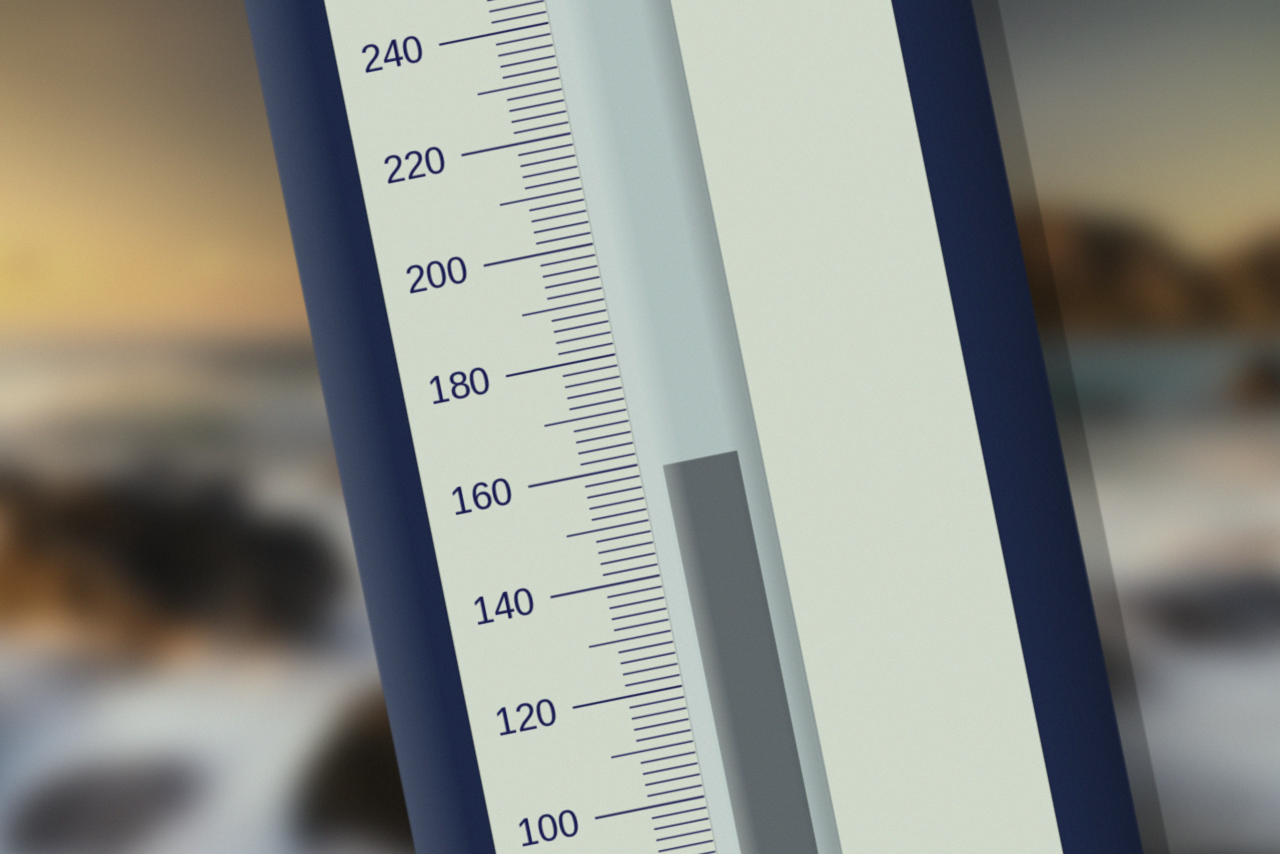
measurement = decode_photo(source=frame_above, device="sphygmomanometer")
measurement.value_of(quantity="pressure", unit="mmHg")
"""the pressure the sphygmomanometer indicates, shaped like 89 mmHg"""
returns 159 mmHg
